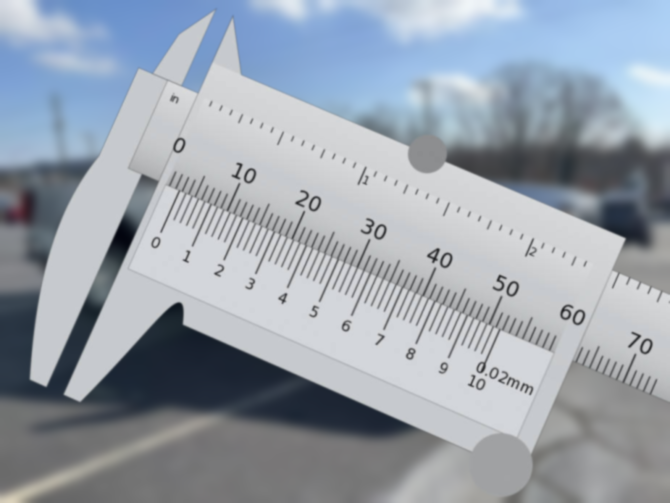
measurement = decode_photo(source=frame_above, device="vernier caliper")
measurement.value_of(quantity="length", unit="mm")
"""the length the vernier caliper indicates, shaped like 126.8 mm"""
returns 2.6 mm
